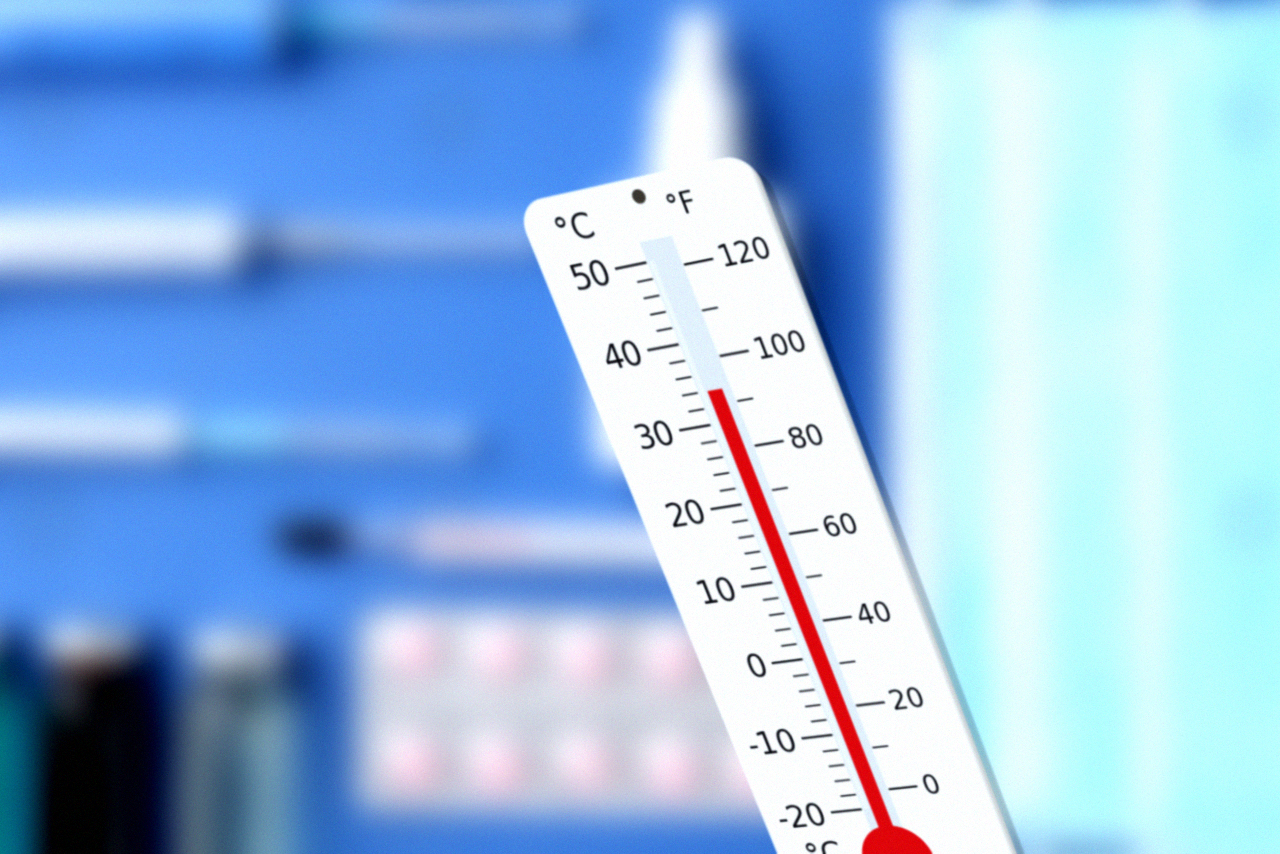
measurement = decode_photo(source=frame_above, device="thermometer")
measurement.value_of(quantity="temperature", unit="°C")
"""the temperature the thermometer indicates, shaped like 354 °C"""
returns 34 °C
